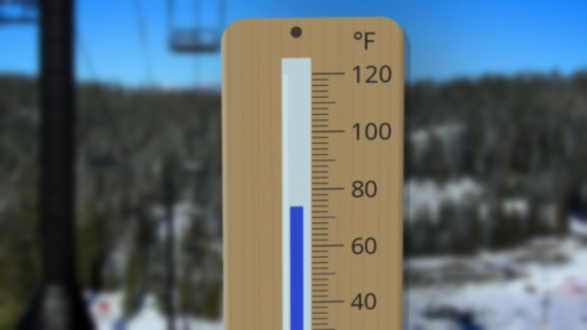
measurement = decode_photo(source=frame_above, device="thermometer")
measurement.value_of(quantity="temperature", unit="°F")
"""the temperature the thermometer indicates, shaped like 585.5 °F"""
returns 74 °F
